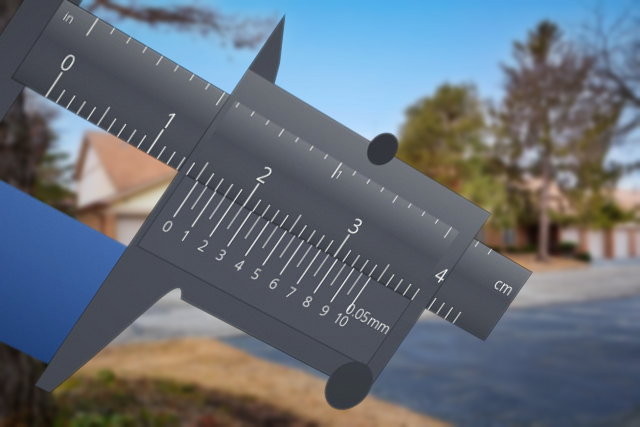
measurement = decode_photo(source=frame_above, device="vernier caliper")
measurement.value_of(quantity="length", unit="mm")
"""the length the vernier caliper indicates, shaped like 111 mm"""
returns 15.2 mm
